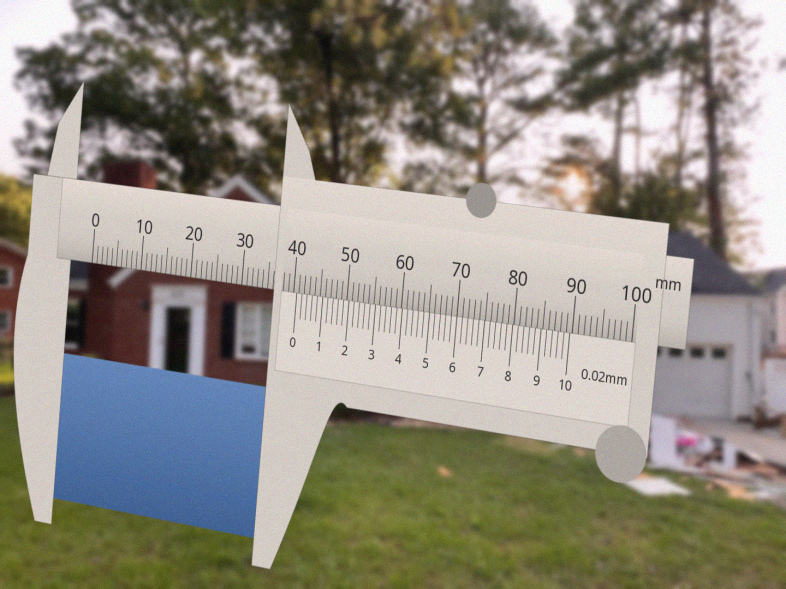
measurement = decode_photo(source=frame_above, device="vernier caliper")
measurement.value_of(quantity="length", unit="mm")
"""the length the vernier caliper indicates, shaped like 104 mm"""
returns 40.6 mm
